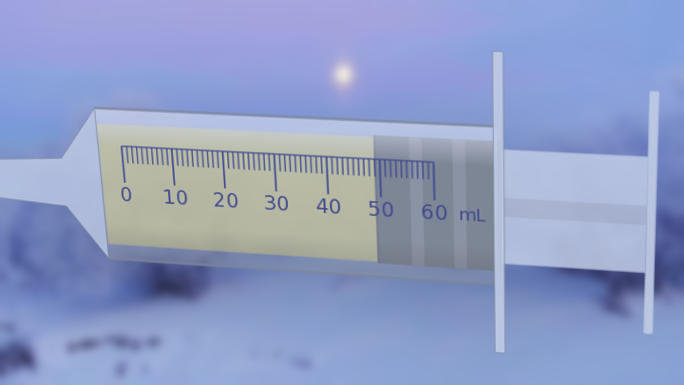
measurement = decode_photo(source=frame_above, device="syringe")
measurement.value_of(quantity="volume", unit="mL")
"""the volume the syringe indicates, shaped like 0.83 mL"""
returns 49 mL
